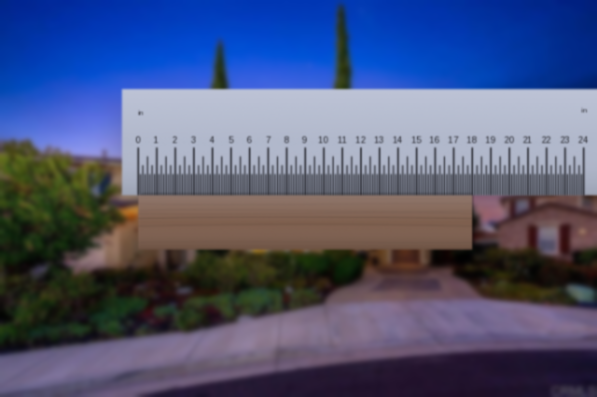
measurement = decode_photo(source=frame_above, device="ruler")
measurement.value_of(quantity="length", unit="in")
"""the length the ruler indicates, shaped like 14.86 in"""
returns 18 in
